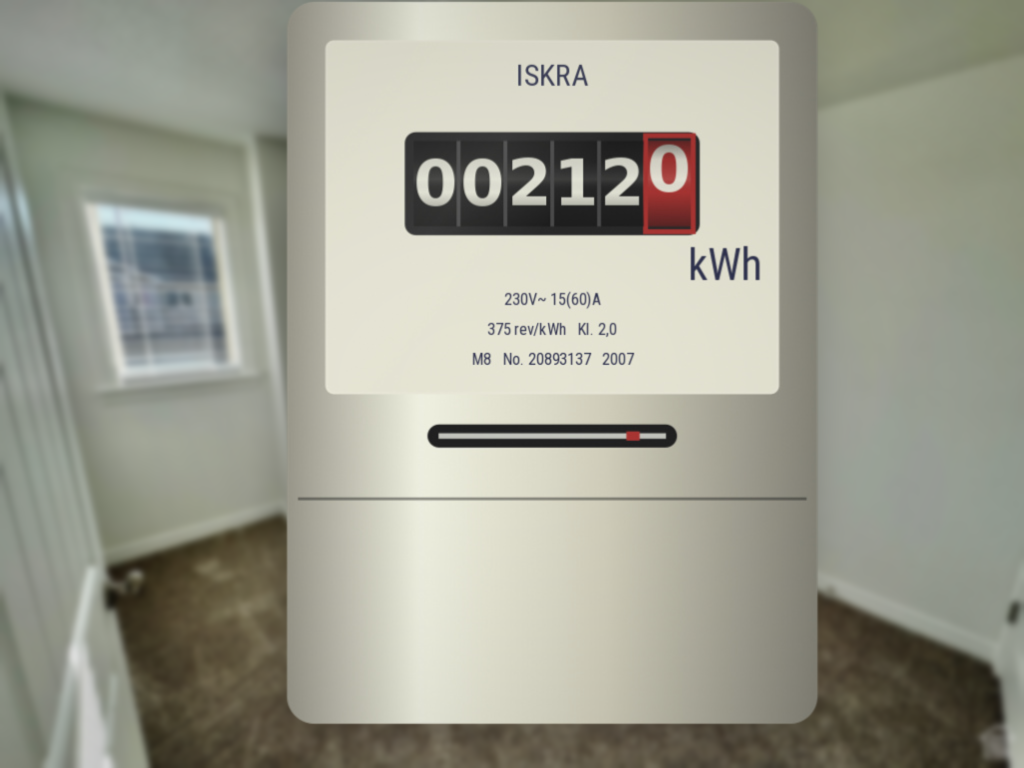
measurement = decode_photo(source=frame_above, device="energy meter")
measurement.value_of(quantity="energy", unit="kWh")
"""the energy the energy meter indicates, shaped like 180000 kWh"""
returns 212.0 kWh
